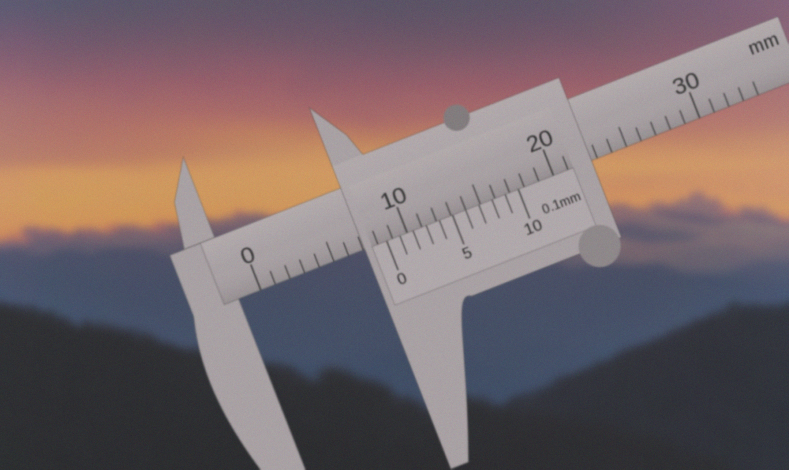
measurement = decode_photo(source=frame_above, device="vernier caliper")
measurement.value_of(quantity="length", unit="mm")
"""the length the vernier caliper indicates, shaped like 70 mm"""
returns 8.6 mm
